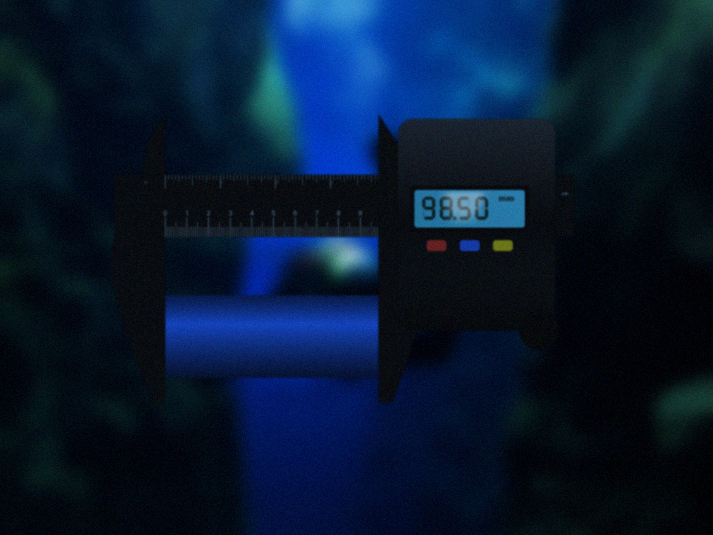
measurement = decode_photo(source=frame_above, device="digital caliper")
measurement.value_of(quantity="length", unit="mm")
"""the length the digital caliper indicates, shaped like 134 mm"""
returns 98.50 mm
